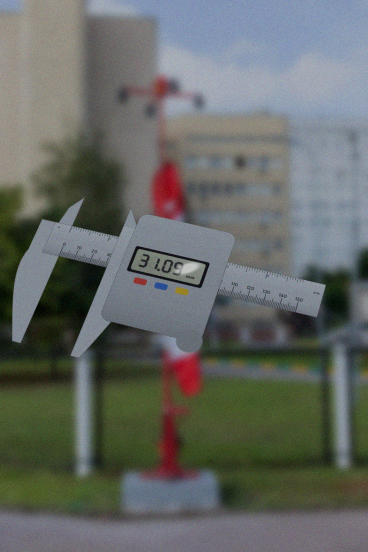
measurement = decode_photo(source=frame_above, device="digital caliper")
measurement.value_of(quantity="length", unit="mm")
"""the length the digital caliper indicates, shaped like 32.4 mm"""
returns 31.09 mm
